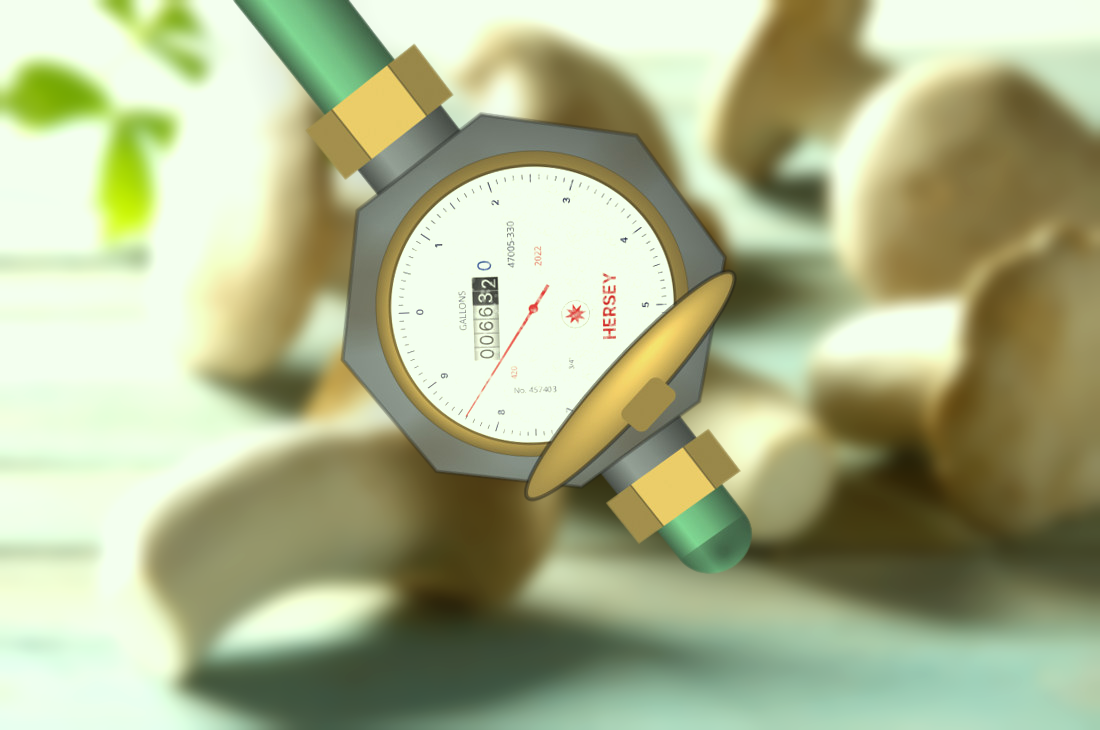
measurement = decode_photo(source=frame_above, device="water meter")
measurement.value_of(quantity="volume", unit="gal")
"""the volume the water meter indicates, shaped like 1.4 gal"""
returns 66318.4 gal
